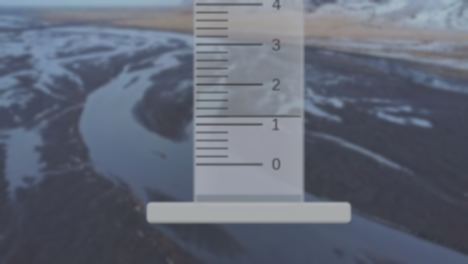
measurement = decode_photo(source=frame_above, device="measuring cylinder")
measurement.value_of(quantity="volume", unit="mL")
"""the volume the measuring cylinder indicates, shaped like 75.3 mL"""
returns 1.2 mL
